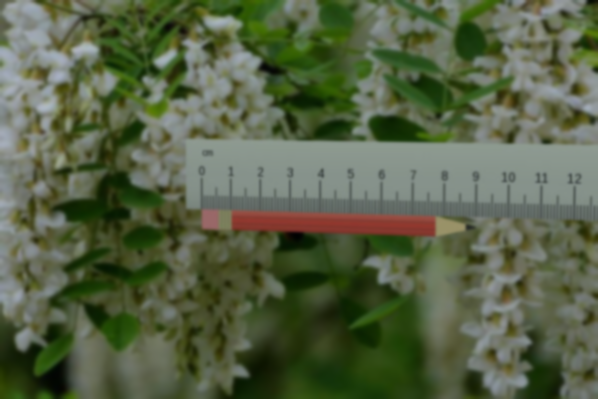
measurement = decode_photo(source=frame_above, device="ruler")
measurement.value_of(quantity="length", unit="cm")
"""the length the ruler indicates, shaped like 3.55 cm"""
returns 9 cm
